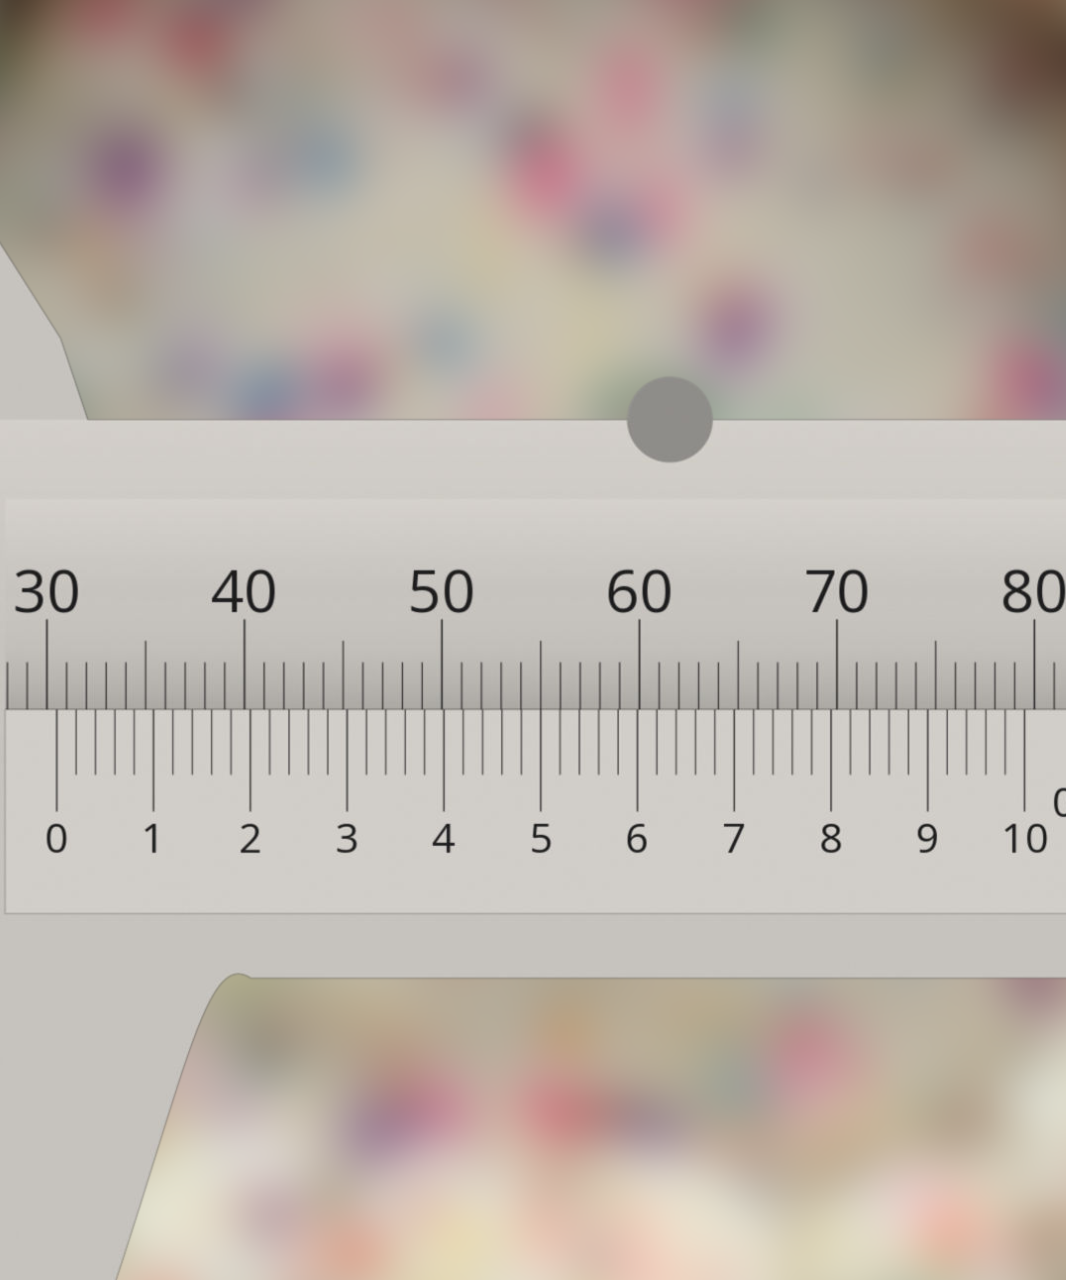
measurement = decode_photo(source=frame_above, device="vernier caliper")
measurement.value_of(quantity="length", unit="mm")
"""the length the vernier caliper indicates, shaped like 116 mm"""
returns 30.5 mm
